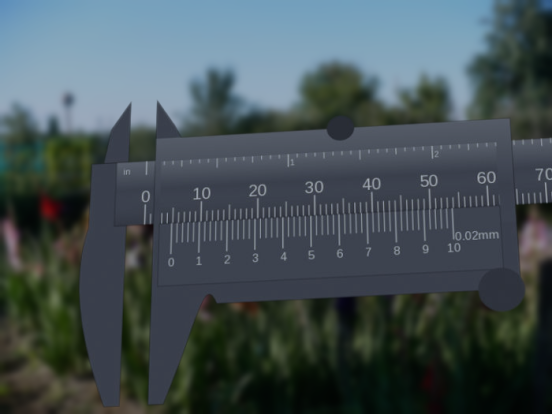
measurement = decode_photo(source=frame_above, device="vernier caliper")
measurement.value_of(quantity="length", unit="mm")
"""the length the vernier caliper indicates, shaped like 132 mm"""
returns 4.8 mm
